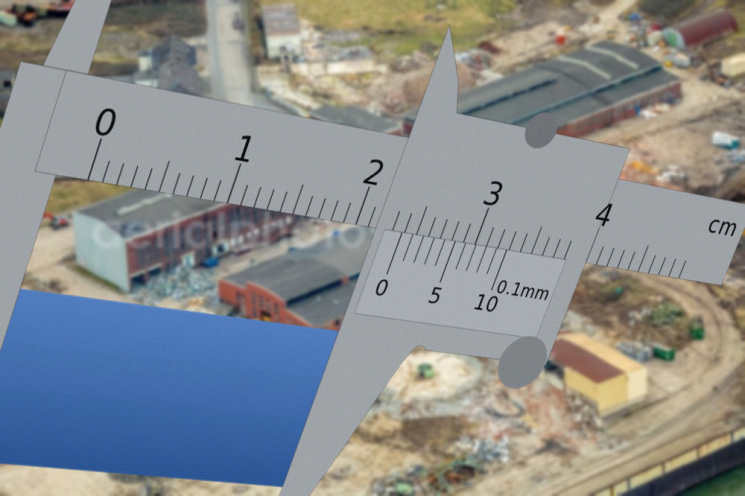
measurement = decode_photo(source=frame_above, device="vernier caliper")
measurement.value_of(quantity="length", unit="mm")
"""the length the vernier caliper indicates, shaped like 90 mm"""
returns 23.8 mm
